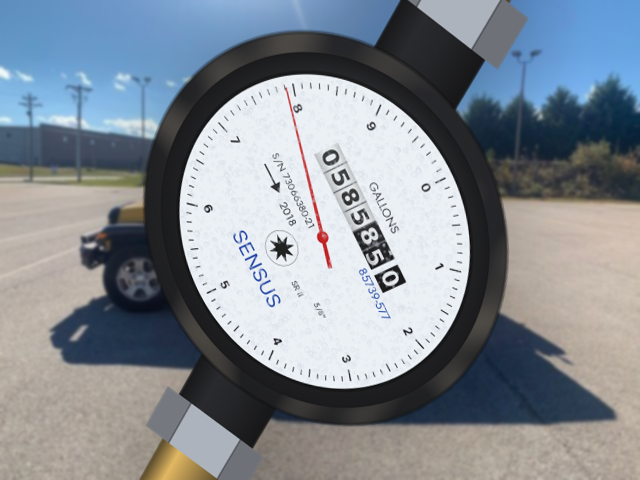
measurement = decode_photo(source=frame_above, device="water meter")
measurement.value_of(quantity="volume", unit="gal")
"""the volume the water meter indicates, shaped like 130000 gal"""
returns 585847.9 gal
